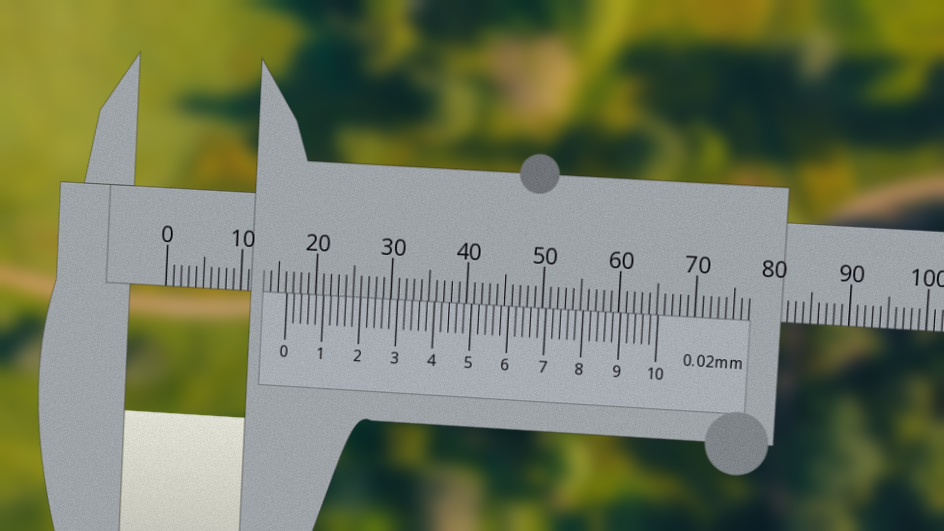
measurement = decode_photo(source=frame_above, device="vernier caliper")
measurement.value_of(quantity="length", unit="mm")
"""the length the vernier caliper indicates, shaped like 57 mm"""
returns 16.2 mm
